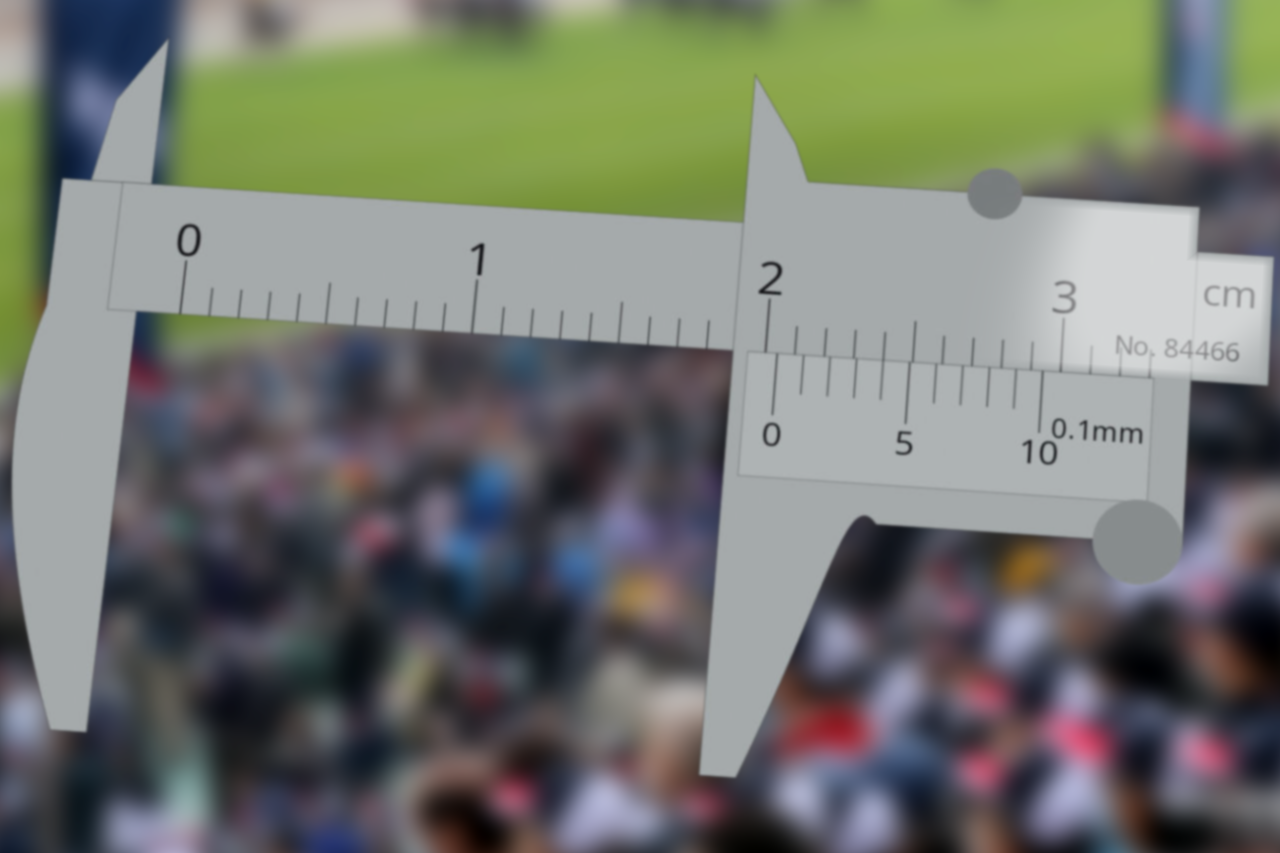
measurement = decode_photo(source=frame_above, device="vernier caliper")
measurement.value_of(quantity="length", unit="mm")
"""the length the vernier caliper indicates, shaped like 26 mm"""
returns 20.4 mm
